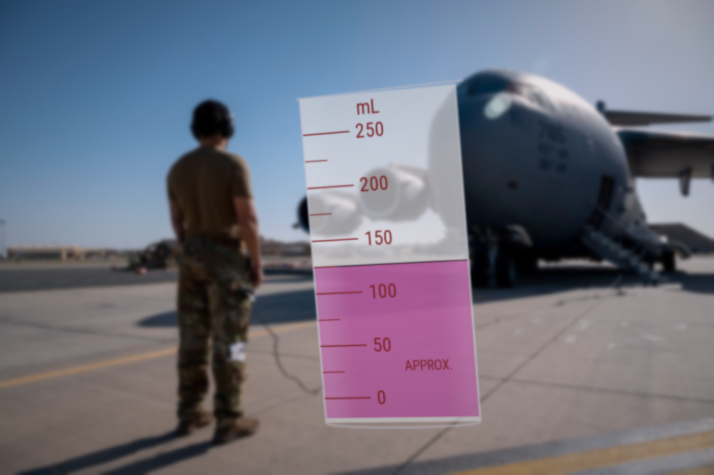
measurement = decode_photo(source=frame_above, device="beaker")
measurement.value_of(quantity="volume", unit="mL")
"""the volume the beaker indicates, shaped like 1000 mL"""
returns 125 mL
